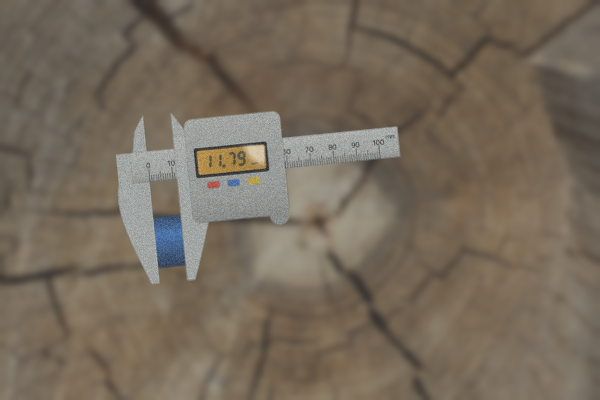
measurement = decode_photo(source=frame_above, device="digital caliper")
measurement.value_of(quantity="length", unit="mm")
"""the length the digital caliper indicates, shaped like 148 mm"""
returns 11.79 mm
